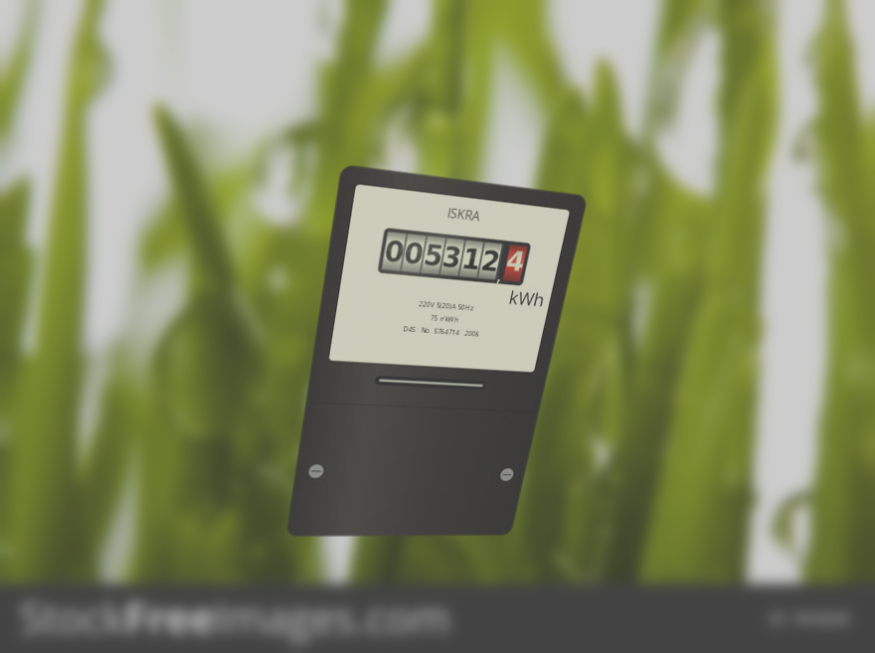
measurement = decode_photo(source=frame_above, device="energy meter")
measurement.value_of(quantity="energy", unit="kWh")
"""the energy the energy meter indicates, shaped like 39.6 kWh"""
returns 5312.4 kWh
